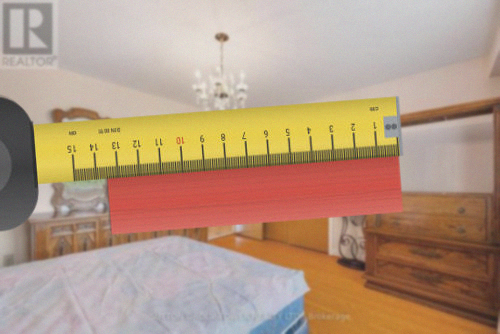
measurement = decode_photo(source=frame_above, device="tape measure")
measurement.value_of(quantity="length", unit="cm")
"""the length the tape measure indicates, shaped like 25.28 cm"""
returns 13.5 cm
